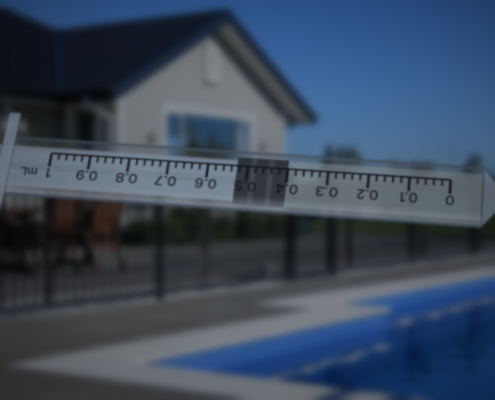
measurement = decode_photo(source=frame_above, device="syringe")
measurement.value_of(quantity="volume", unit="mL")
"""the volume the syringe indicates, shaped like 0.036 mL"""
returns 0.4 mL
